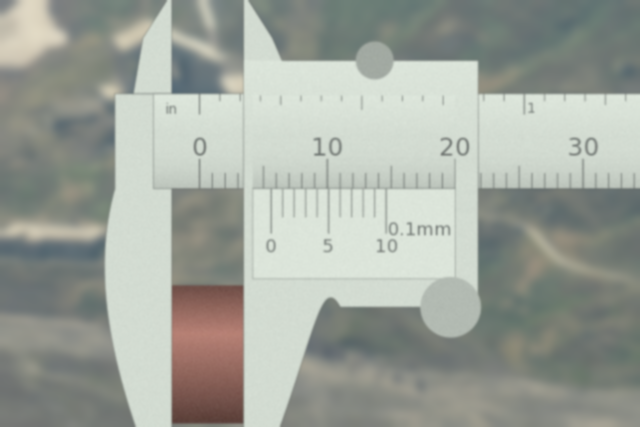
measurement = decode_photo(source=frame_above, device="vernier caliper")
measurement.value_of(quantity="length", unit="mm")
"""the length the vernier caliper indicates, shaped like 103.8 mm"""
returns 5.6 mm
